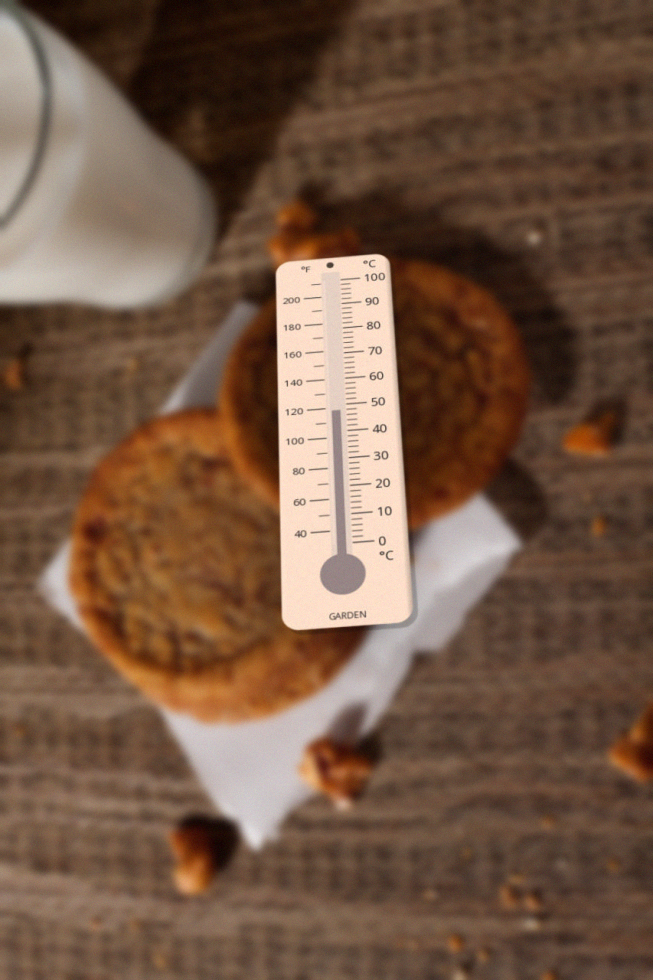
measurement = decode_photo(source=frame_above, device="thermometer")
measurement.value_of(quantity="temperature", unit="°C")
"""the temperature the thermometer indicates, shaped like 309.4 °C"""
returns 48 °C
